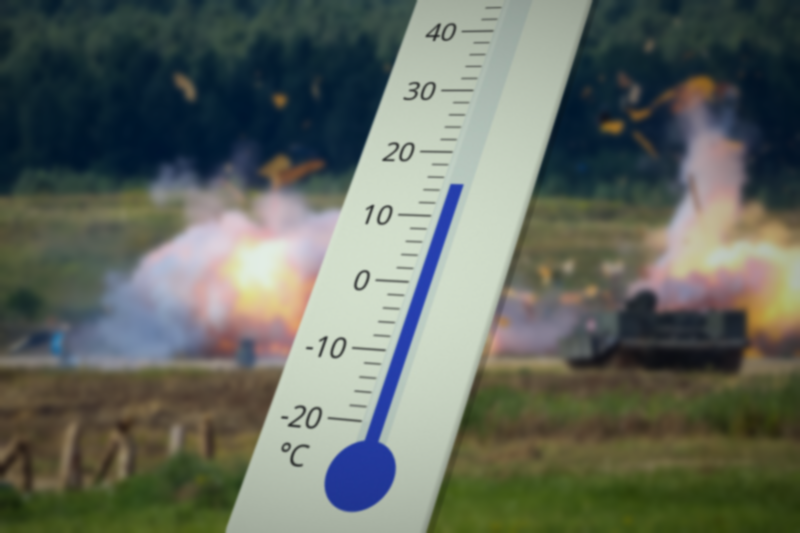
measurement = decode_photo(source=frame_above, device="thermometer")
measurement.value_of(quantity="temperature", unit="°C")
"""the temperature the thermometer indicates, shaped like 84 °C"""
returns 15 °C
